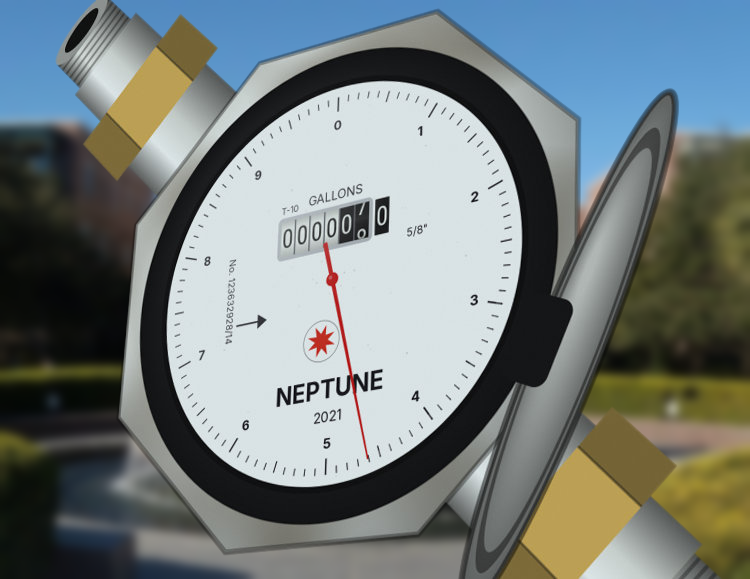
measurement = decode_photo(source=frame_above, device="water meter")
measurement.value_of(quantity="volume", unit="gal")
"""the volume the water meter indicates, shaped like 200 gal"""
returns 74.6 gal
